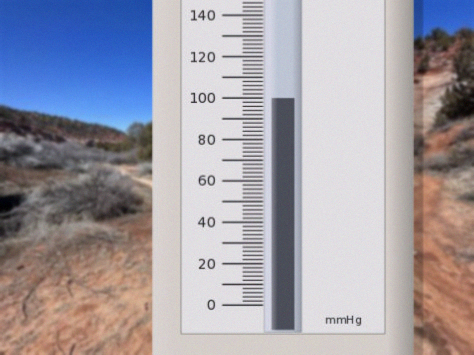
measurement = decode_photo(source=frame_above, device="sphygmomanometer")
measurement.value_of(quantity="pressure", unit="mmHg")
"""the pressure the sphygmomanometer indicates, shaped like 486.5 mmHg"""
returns 100 mmHg
